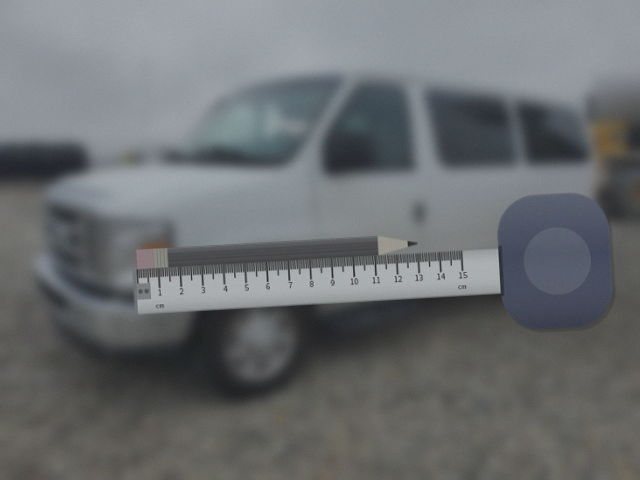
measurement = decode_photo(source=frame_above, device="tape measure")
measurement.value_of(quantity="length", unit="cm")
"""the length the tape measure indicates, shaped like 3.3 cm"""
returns 13 cm
